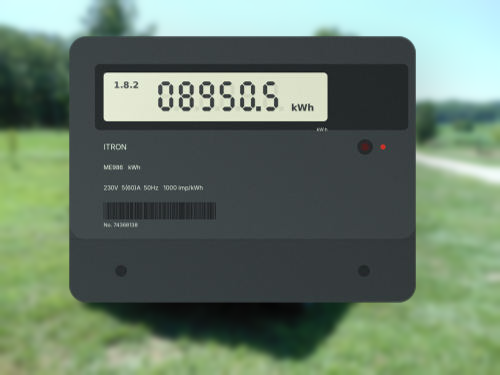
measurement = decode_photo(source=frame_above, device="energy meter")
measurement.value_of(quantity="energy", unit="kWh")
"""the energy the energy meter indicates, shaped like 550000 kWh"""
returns 8950.5 kWh
